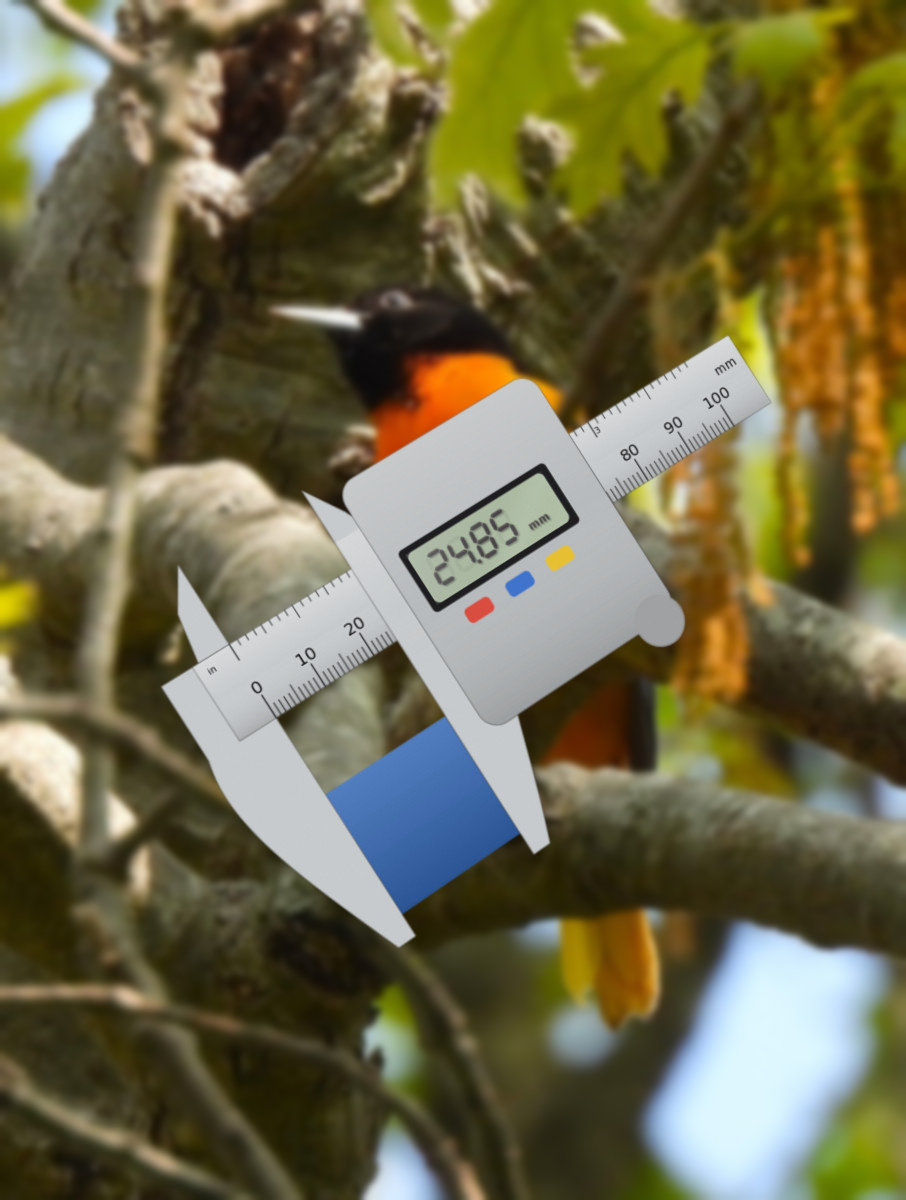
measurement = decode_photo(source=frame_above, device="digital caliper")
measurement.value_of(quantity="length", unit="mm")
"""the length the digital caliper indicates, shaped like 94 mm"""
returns 24.85 mm
